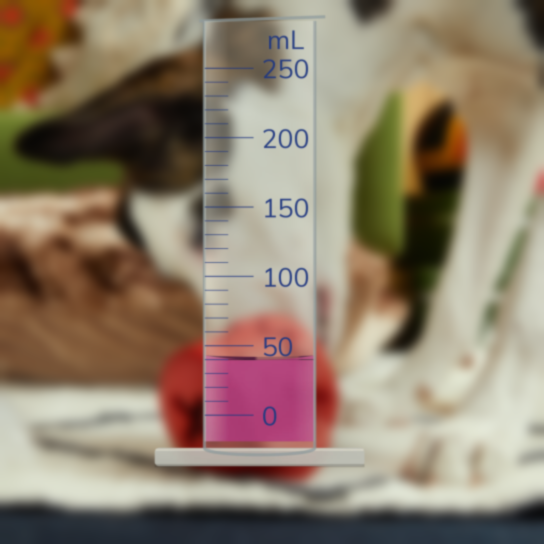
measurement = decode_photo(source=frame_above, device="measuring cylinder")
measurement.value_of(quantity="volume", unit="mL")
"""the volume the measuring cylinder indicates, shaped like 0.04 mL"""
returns 40 mL
